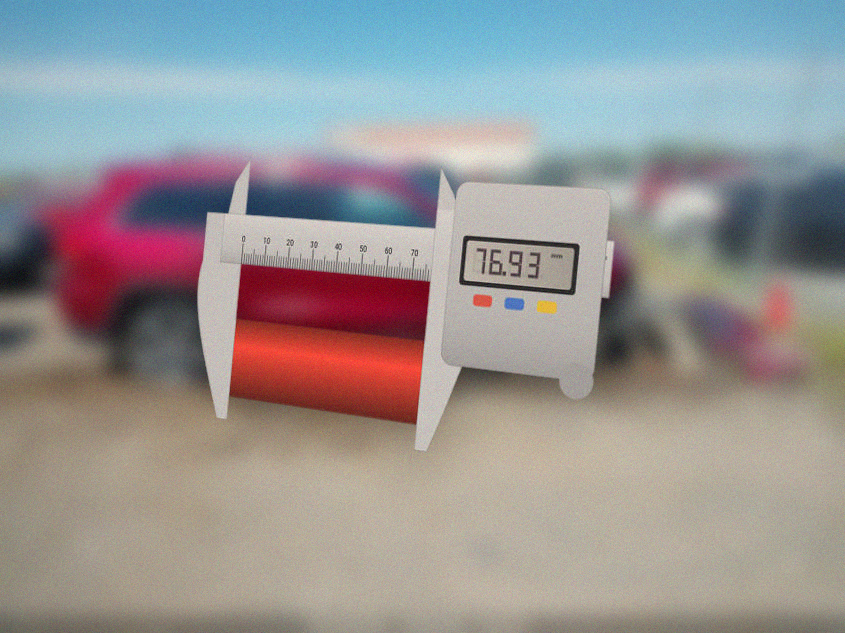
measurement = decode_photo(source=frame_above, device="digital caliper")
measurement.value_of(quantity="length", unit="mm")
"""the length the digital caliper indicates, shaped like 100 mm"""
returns 76.93 mm
